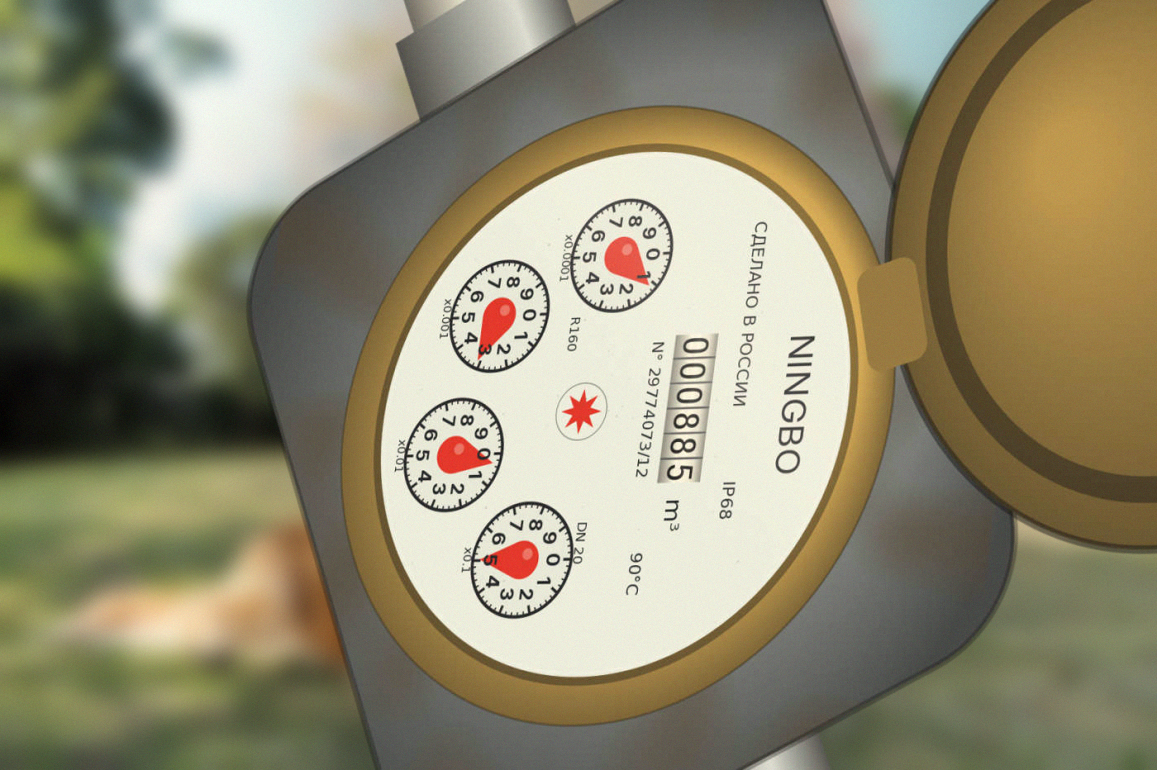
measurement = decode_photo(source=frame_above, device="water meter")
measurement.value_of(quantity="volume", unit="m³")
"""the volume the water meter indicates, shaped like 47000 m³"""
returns 885.5031 m³
